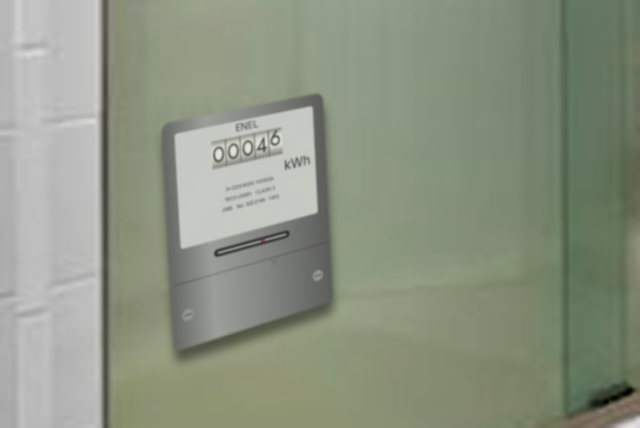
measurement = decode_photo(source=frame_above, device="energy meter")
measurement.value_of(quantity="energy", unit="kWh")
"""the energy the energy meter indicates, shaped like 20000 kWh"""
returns 46 kWh
